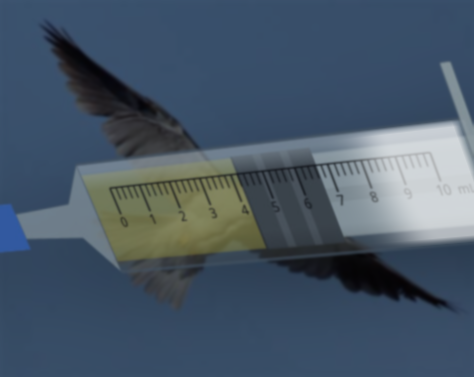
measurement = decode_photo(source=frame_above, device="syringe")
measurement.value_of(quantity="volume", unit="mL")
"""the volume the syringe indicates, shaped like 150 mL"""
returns 4.2 mL
